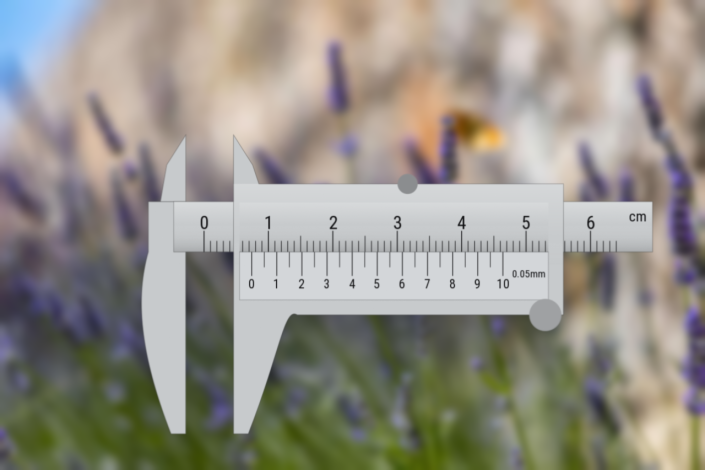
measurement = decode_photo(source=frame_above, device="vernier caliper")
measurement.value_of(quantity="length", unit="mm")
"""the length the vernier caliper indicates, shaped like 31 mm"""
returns 7.4 mm
